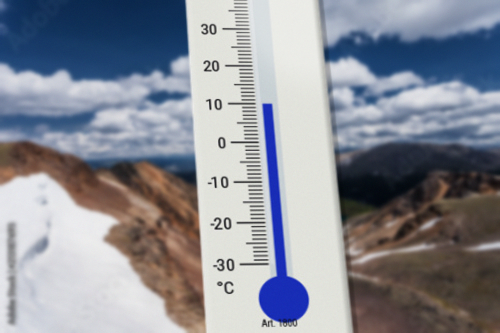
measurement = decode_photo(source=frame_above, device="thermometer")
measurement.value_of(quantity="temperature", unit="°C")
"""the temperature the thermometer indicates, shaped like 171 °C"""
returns 10 °C
